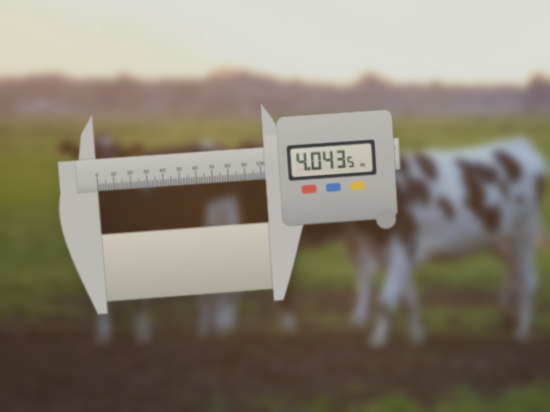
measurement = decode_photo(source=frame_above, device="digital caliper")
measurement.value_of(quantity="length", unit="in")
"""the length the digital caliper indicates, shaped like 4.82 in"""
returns 4.0435 in
